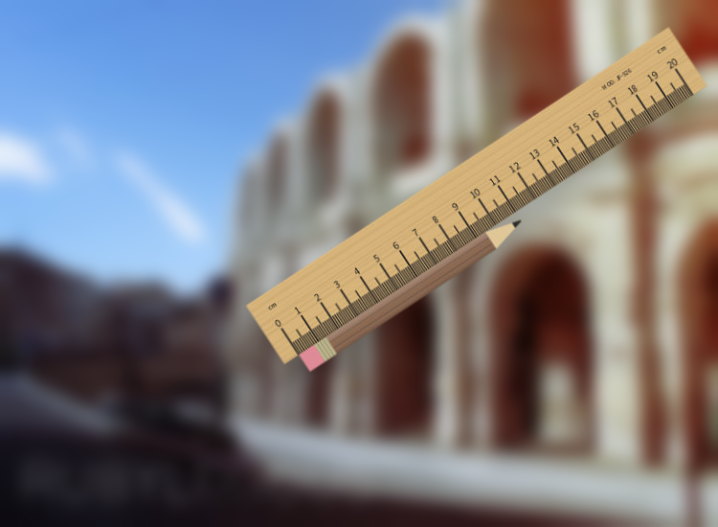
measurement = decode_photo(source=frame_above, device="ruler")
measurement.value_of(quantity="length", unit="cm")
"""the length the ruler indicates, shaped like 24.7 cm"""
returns 11 cm
